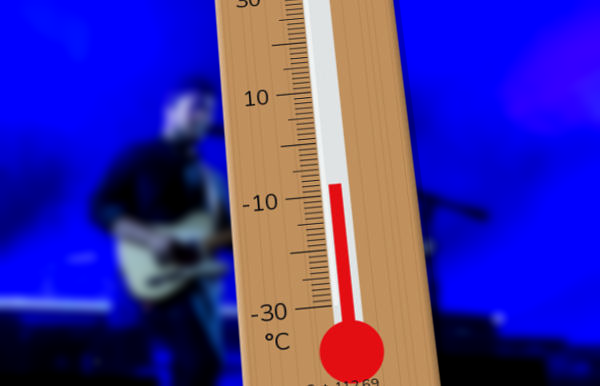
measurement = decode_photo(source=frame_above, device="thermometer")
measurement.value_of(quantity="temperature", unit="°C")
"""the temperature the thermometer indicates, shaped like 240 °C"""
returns -8 °C
